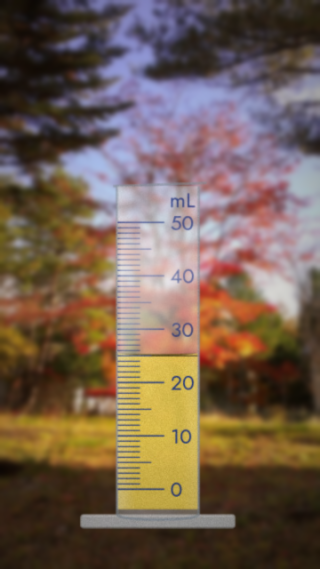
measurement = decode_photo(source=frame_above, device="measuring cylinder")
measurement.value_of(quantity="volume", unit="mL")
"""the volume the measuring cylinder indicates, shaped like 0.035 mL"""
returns 25 mL
